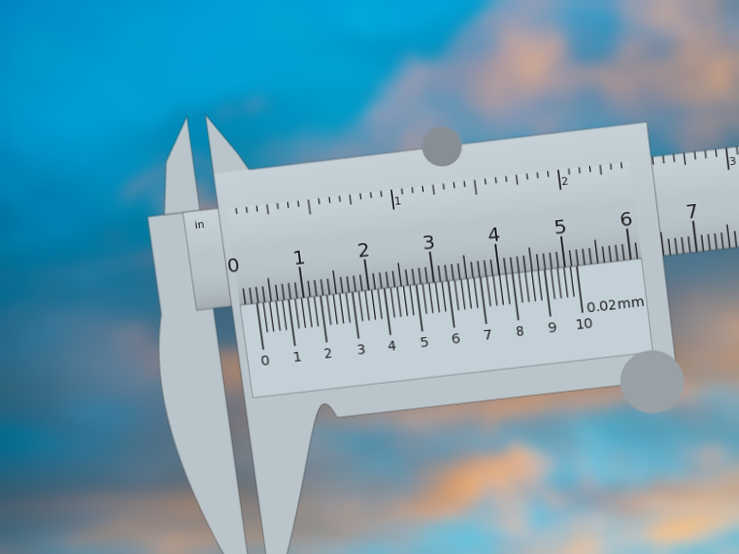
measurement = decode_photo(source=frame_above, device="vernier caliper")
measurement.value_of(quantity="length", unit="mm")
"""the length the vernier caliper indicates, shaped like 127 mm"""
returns 2.8 mm
